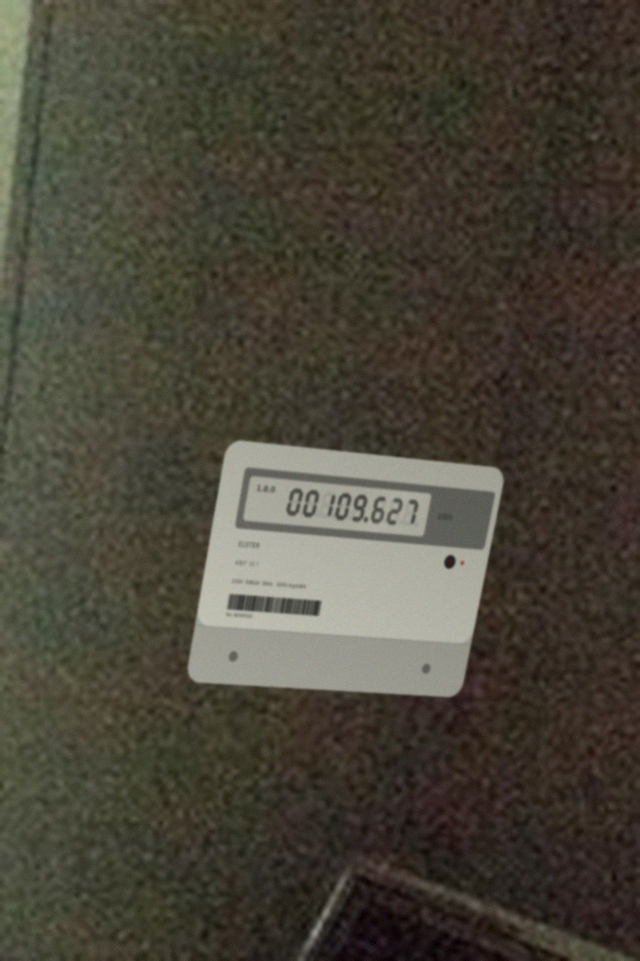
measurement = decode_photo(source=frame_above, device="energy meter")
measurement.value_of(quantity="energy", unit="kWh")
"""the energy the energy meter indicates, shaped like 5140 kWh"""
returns 109.627 kWh
